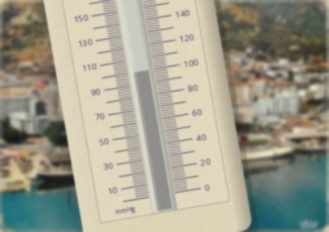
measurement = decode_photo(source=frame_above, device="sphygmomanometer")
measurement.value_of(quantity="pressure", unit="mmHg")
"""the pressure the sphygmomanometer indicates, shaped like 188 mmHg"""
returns 100 mmHg
